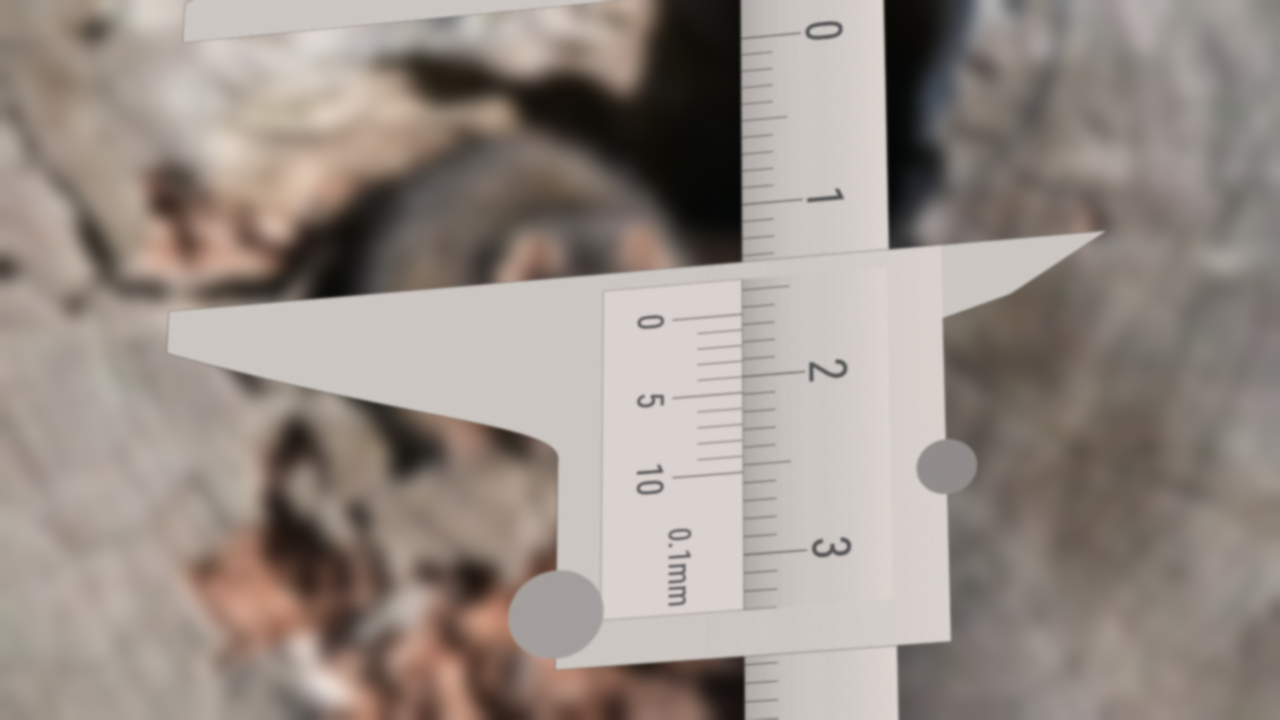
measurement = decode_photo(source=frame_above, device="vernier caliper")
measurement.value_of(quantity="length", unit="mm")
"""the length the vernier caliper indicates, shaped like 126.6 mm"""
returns 16.4 mm
